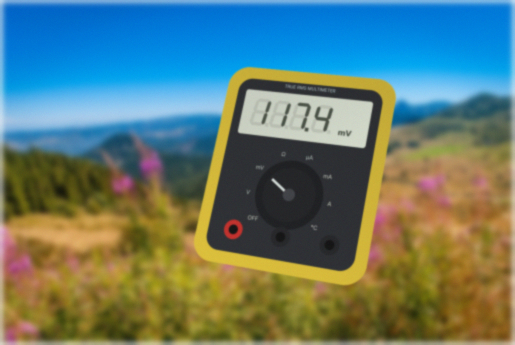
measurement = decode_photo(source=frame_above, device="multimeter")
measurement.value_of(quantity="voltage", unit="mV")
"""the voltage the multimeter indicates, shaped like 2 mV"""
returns 117.4 mV
